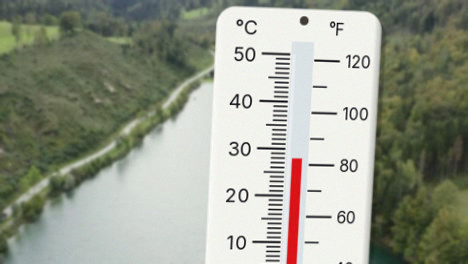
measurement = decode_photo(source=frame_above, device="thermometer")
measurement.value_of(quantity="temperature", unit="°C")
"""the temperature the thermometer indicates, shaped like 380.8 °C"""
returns 28 °C
